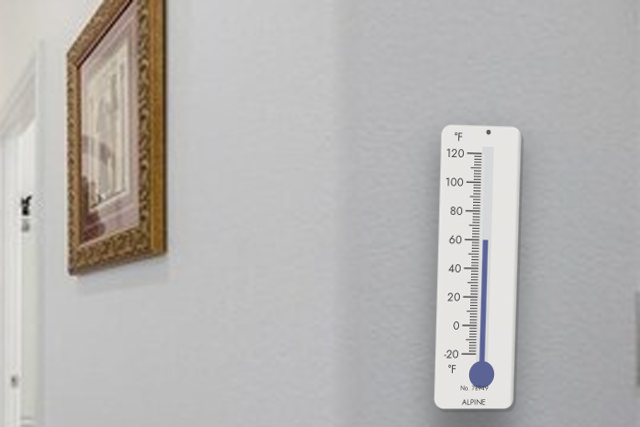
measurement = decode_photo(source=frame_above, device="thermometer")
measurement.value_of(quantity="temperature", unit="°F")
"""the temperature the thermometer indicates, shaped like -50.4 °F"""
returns 60 °F
